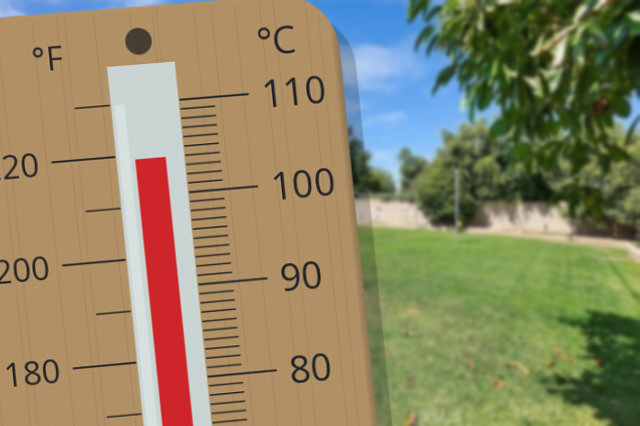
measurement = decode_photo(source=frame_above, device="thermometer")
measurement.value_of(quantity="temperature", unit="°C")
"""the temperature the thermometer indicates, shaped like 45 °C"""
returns 104 °C
